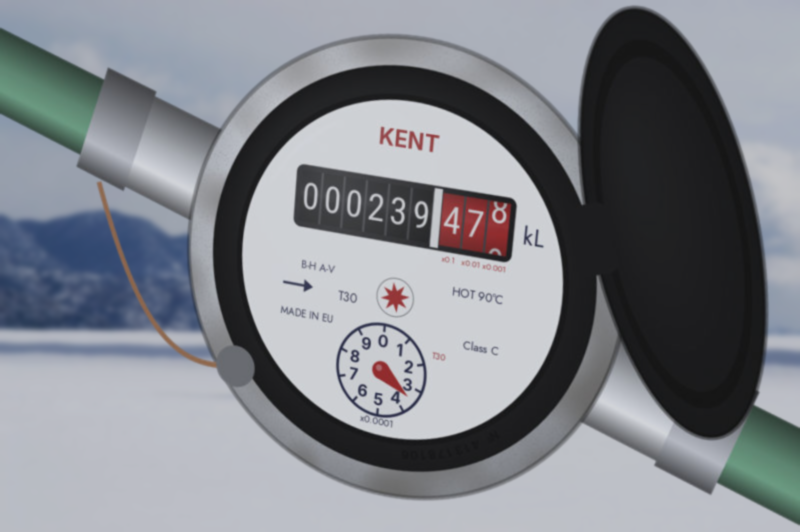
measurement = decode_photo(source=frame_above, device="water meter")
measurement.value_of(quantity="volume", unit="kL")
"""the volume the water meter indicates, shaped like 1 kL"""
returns 239.4783 kL
